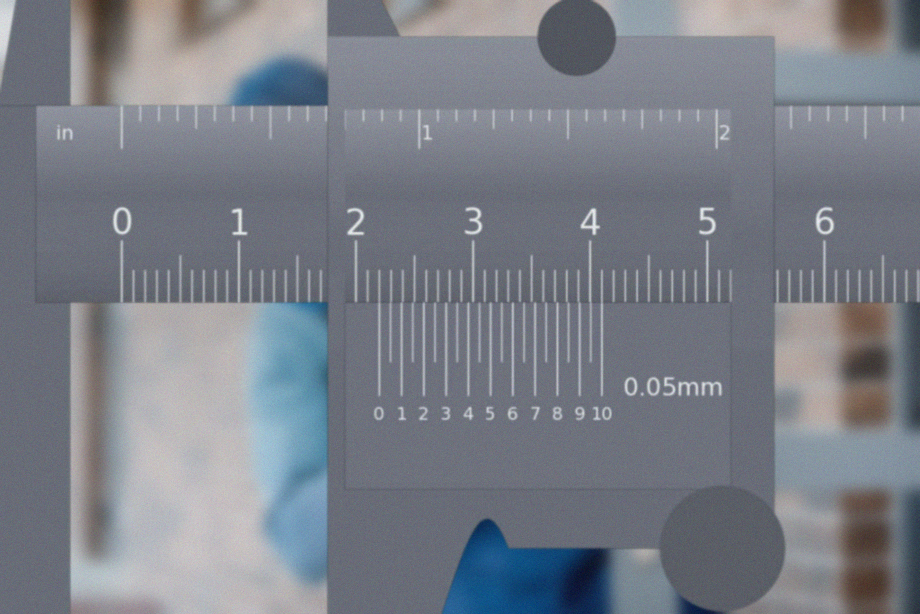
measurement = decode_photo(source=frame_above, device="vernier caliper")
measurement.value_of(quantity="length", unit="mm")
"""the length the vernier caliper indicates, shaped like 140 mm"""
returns 22.0 mm
